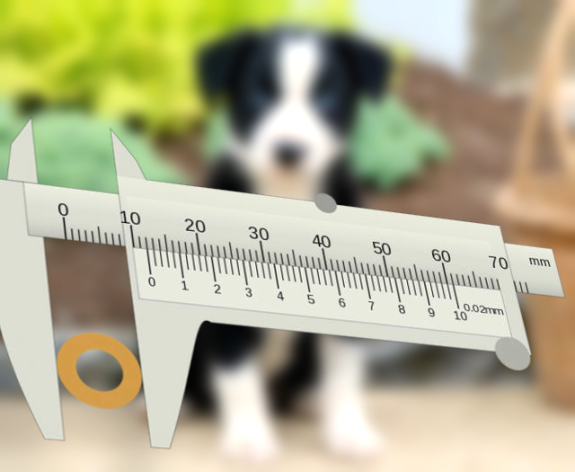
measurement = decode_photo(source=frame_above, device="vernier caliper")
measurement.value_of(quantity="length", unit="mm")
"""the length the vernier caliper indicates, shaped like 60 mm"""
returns 12.0 mm
